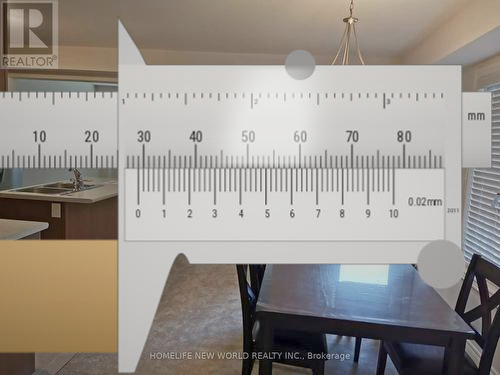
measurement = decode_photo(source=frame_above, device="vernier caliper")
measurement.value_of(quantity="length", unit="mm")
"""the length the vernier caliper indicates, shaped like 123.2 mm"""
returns 29.0 mm
